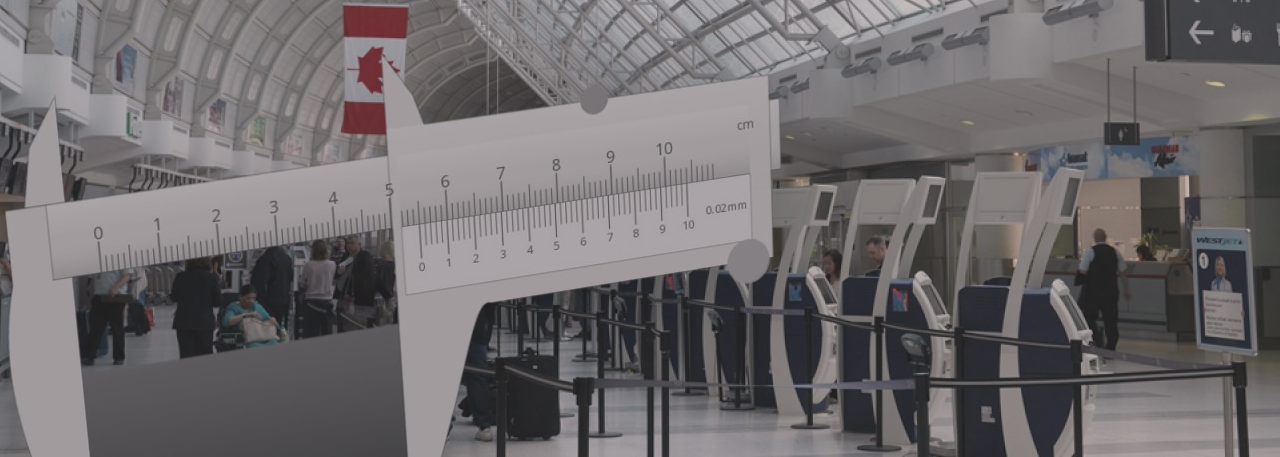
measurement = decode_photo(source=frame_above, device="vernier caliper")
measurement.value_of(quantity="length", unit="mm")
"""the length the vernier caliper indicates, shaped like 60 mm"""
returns 55.0 mm
